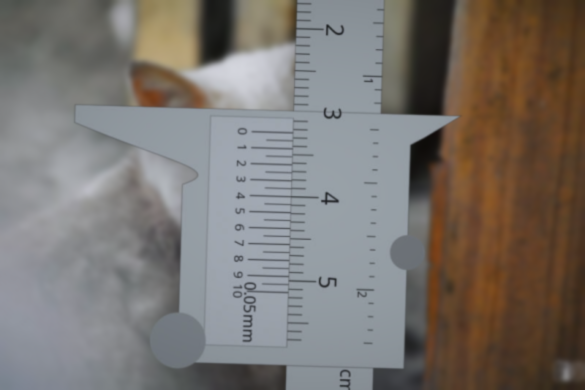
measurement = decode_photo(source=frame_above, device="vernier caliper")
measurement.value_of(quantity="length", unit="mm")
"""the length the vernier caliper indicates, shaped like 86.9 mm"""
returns 32.4 mm
